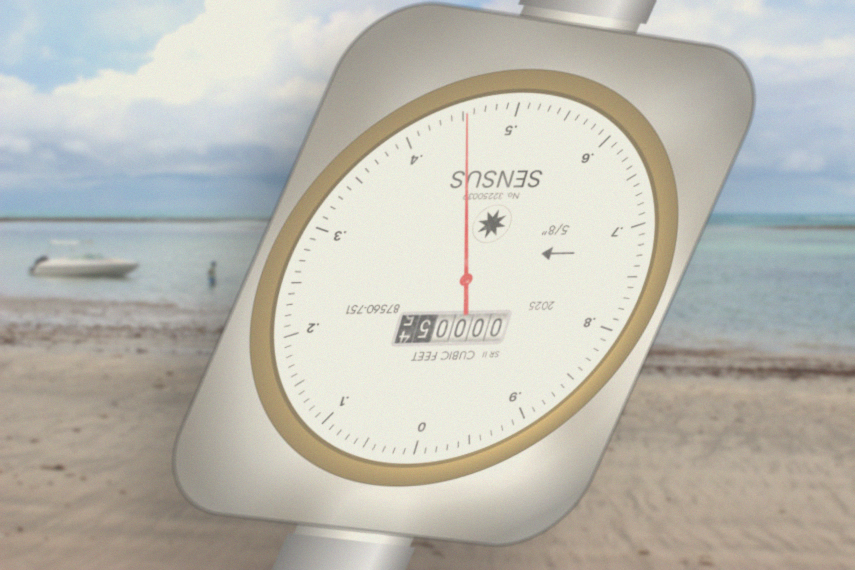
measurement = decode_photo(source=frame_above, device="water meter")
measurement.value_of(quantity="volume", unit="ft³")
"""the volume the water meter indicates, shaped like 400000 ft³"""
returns 54.45 ft³
